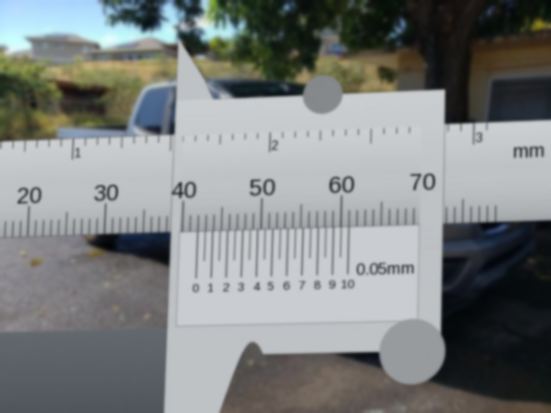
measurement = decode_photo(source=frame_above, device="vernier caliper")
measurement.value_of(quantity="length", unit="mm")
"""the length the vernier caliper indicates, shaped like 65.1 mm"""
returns 42.0 mm
